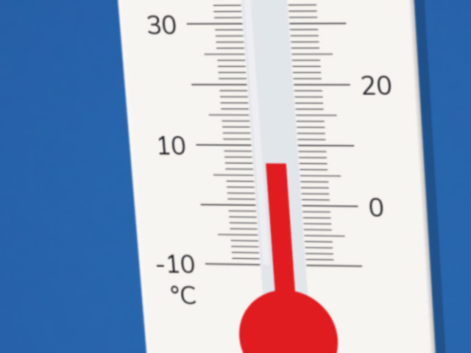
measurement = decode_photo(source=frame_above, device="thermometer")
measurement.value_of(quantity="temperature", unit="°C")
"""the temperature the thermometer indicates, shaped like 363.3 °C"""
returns 7 °C
